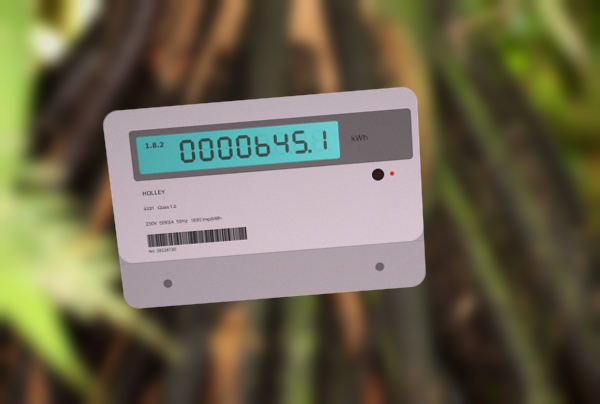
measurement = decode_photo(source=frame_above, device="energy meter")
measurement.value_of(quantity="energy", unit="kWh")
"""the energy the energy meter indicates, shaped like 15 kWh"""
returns 645.1 kWh
